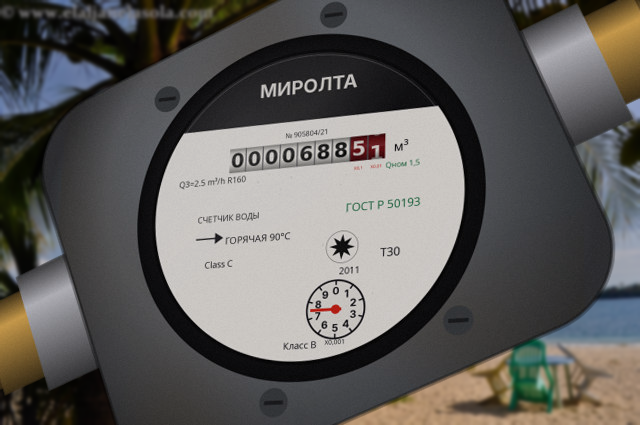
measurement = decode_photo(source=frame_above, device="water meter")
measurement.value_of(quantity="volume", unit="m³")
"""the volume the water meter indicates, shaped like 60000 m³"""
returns 688.507 m³
